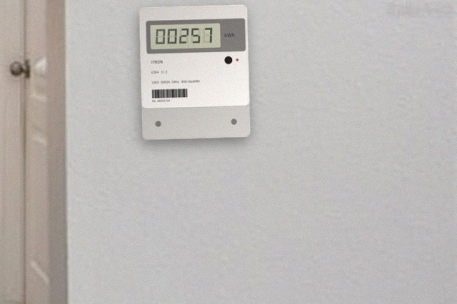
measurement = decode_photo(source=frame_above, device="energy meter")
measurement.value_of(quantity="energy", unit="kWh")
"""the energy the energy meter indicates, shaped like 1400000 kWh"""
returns 257 kWh
